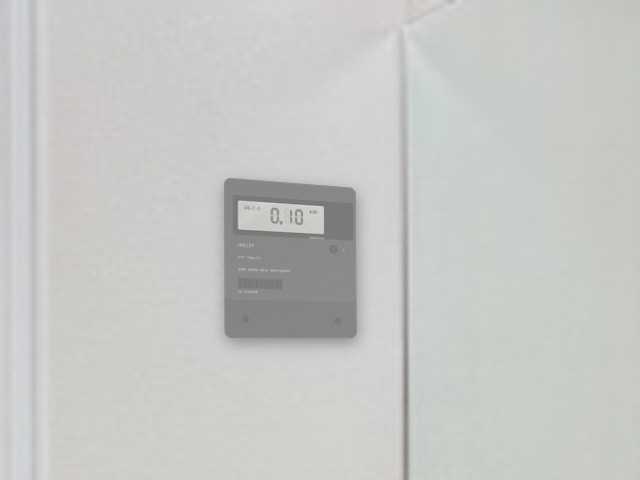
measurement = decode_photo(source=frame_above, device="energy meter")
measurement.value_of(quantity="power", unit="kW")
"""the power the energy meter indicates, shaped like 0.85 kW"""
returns 0.10 kW
